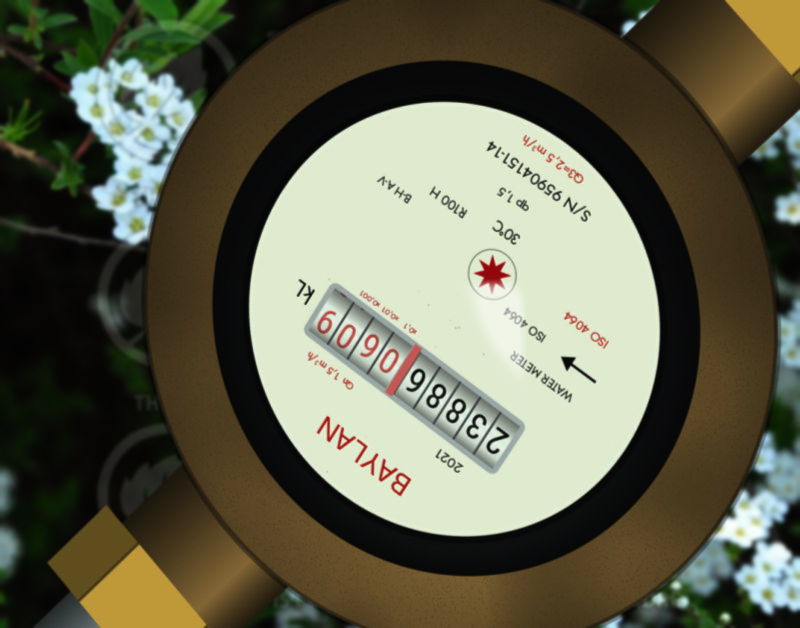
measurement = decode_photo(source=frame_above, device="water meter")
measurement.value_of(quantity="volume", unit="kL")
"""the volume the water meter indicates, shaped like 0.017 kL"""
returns 23886.0609 kL
